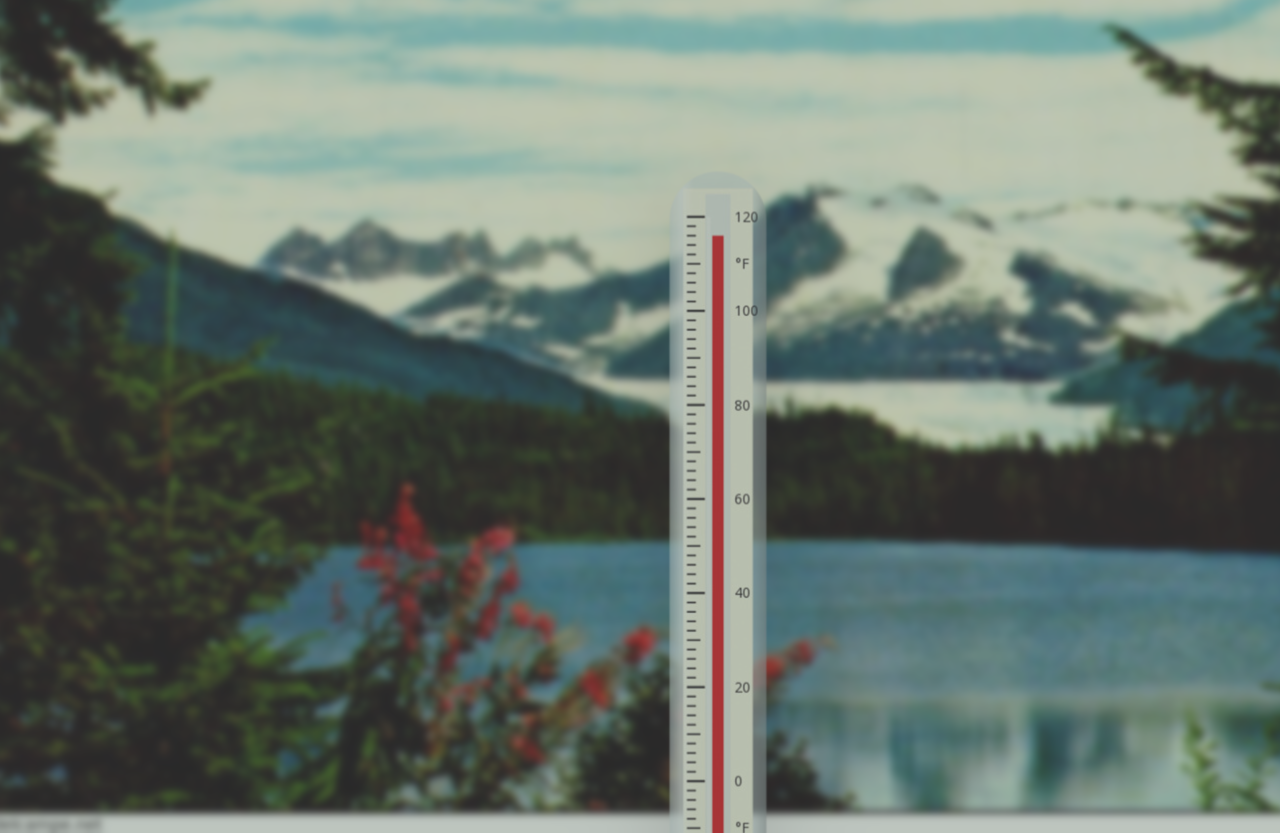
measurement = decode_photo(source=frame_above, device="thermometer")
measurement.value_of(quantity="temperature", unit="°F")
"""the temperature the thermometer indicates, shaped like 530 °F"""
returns 116 °F
